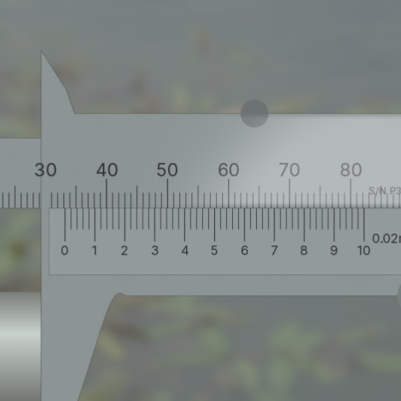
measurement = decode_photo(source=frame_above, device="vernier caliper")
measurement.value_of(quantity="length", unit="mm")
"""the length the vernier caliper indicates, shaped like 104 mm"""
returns 33.2 mm
